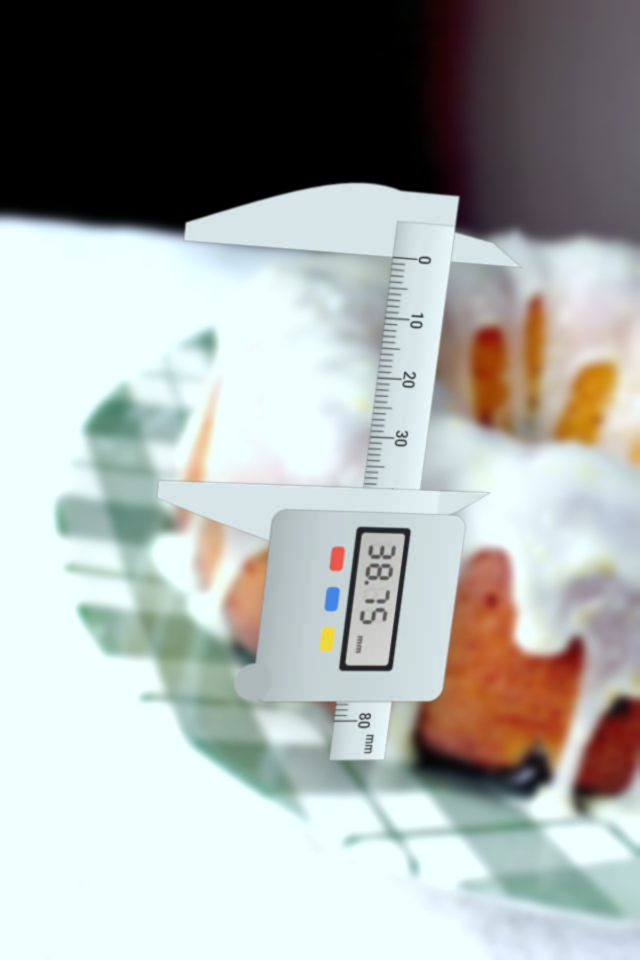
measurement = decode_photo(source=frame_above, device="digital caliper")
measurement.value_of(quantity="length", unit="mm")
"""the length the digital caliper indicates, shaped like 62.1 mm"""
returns 38.75 mm
